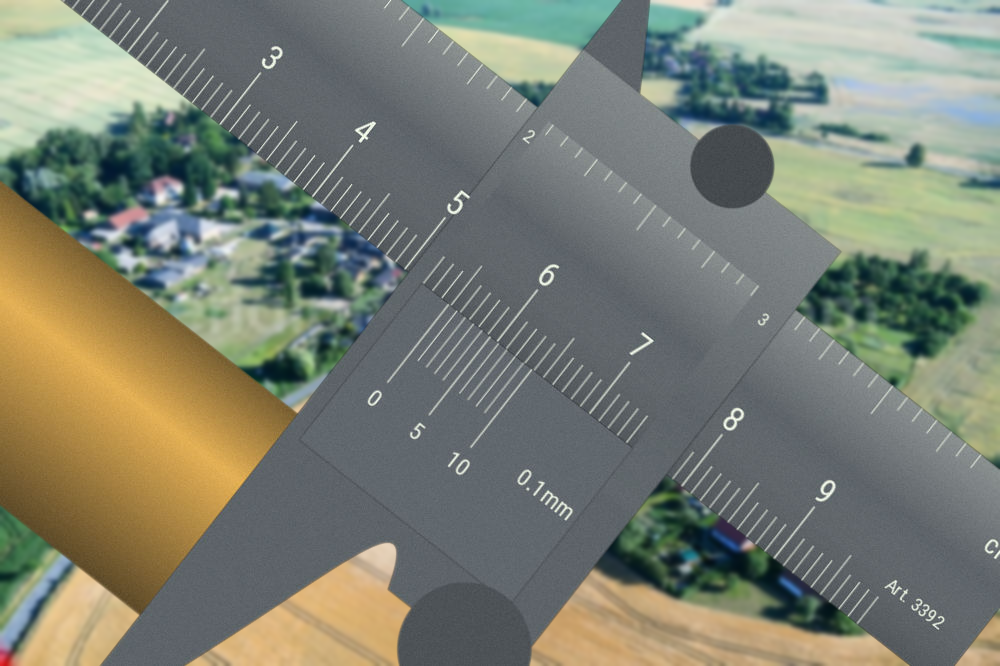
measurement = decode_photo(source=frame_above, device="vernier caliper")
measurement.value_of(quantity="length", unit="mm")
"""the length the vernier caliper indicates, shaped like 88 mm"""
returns 54.8 mm
